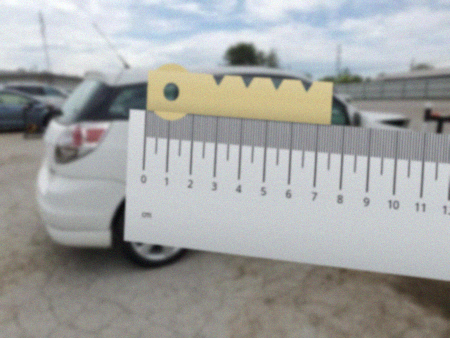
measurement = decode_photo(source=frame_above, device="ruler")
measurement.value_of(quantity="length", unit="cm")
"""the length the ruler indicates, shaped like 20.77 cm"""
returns 7.5 cm
